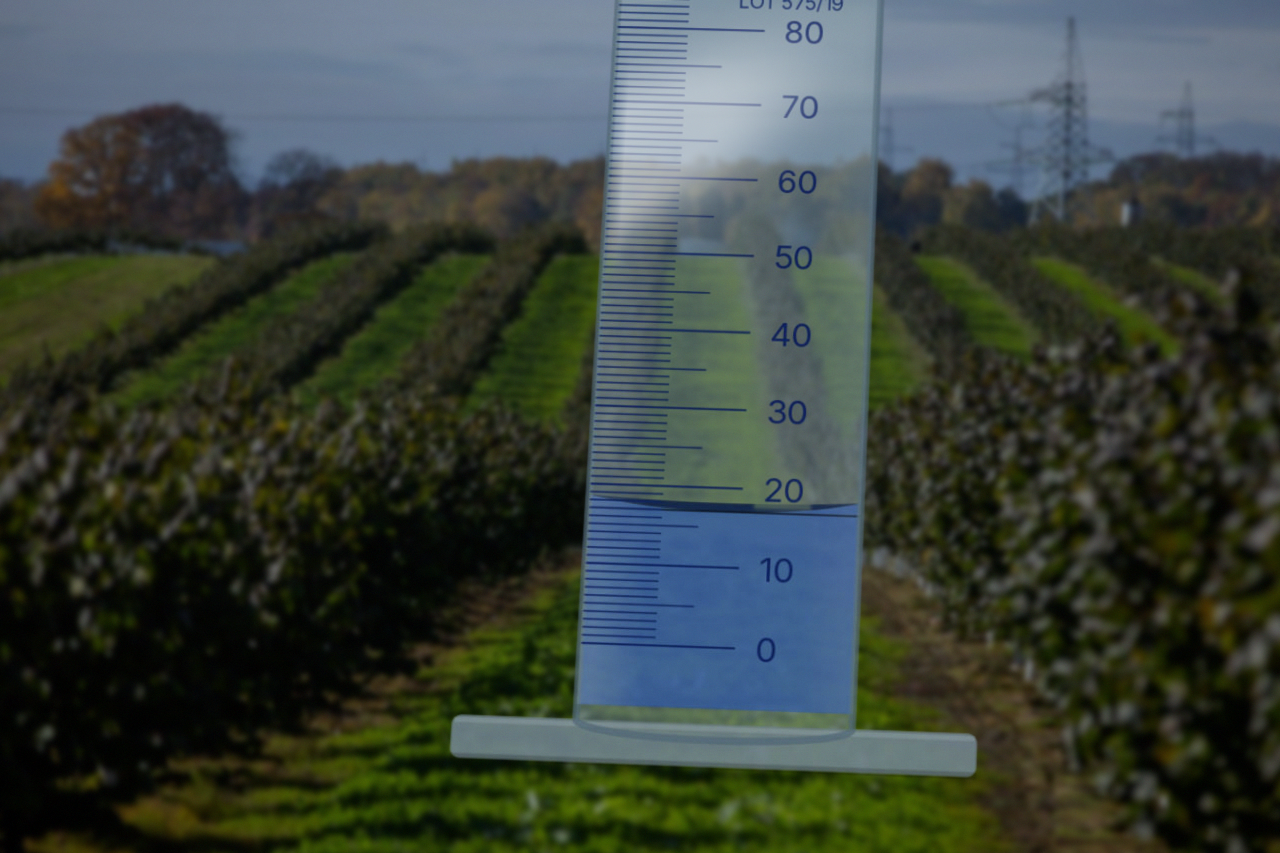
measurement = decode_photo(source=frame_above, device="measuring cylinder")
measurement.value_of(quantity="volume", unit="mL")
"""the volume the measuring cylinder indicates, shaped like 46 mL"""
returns 17 mL
